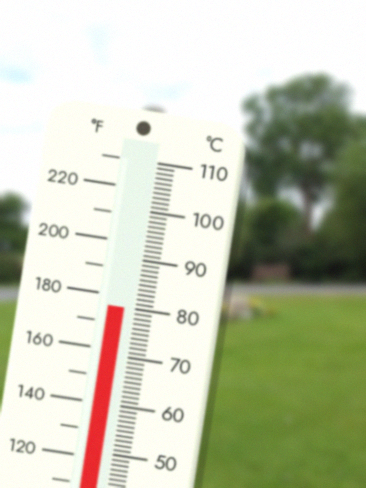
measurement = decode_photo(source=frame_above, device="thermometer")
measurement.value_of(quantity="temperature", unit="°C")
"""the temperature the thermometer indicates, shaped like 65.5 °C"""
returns 80 °C
